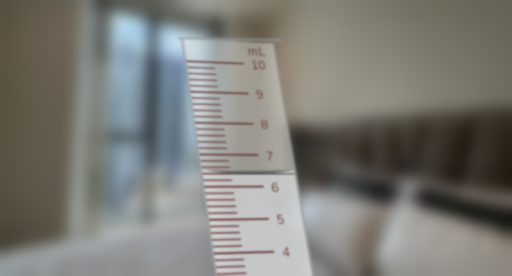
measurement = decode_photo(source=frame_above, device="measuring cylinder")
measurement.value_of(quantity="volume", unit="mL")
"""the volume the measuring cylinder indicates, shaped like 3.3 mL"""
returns 6.4 mL
